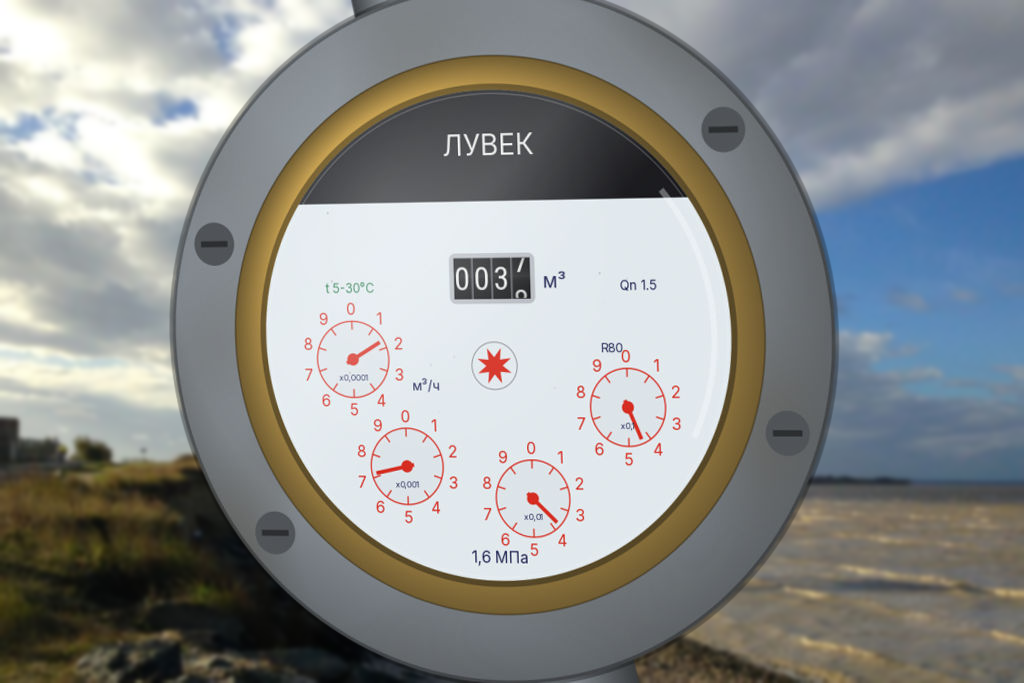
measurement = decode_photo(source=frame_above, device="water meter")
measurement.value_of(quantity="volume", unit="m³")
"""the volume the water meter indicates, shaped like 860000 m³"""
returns 37.4371 m³
